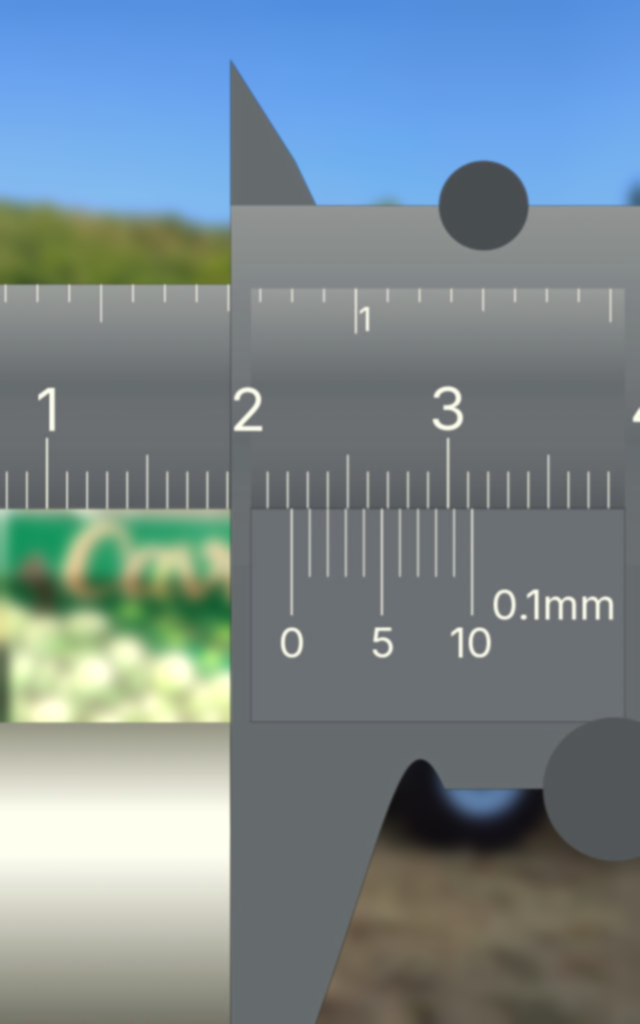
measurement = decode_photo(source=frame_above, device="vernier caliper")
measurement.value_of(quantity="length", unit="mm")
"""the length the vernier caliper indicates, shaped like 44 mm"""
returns 22.2 mm
